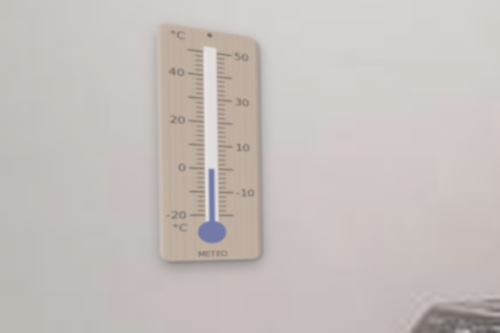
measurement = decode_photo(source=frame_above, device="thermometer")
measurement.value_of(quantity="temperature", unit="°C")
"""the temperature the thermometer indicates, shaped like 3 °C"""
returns 0 °C
